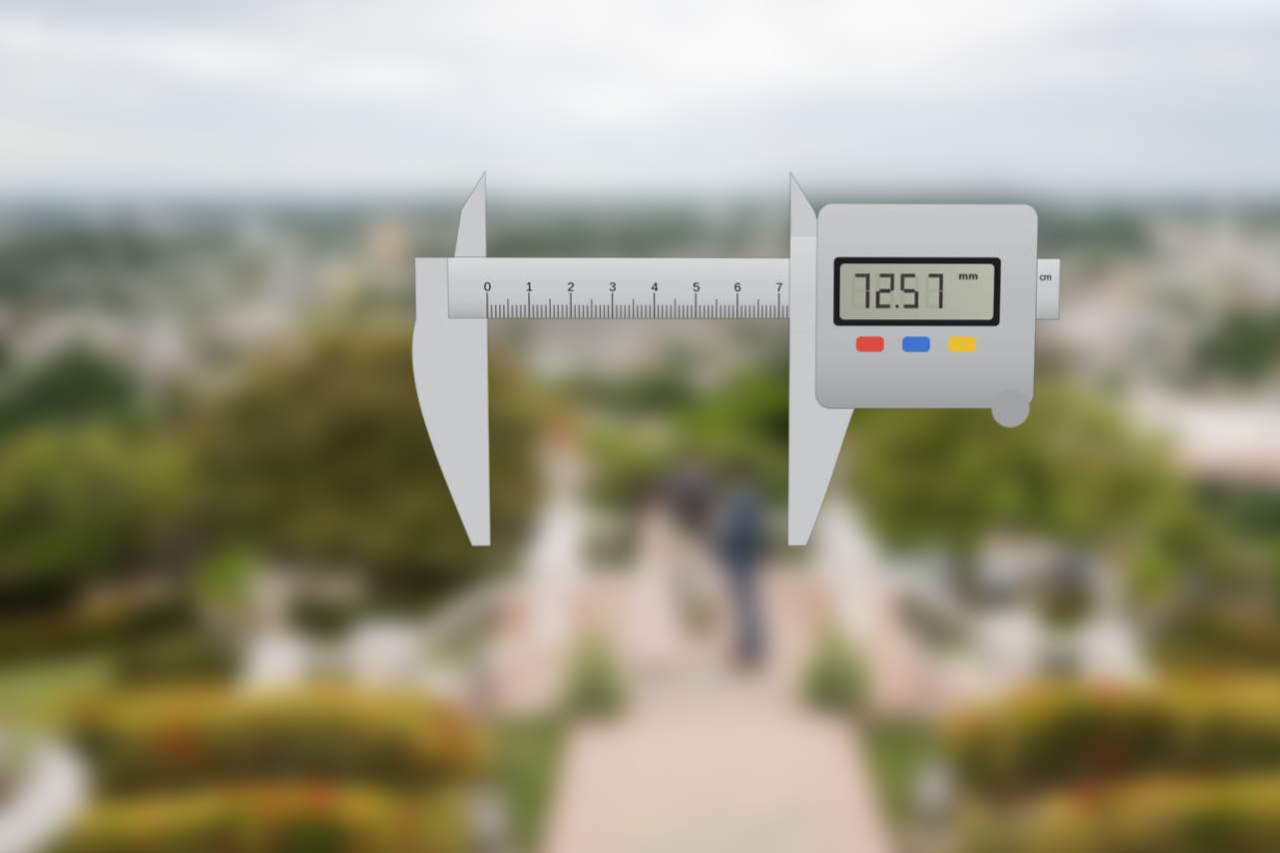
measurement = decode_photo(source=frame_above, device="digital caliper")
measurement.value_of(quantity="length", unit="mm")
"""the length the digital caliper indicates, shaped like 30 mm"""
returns 72.57 mm
